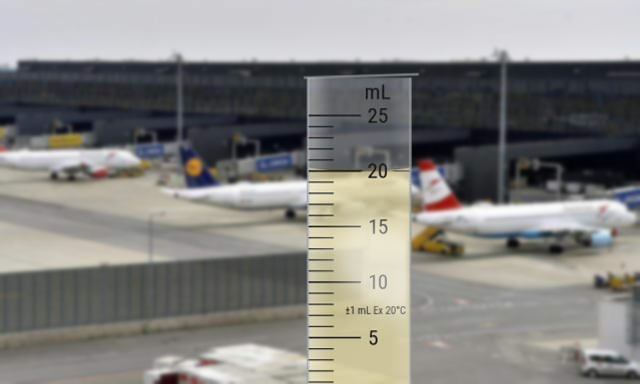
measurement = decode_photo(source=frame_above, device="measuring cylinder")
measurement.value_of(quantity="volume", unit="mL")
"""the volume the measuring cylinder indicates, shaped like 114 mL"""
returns 20 mL
